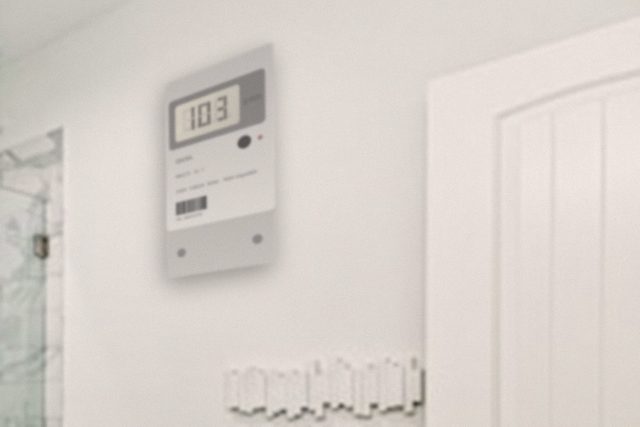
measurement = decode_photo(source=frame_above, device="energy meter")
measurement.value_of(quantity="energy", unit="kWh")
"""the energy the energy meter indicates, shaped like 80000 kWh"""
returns 103 kWh
